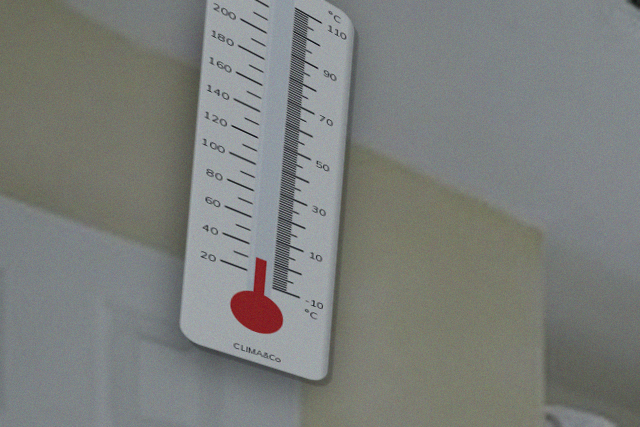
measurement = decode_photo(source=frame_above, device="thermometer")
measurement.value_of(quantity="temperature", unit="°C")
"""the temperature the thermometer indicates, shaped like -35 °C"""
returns 0 °C
